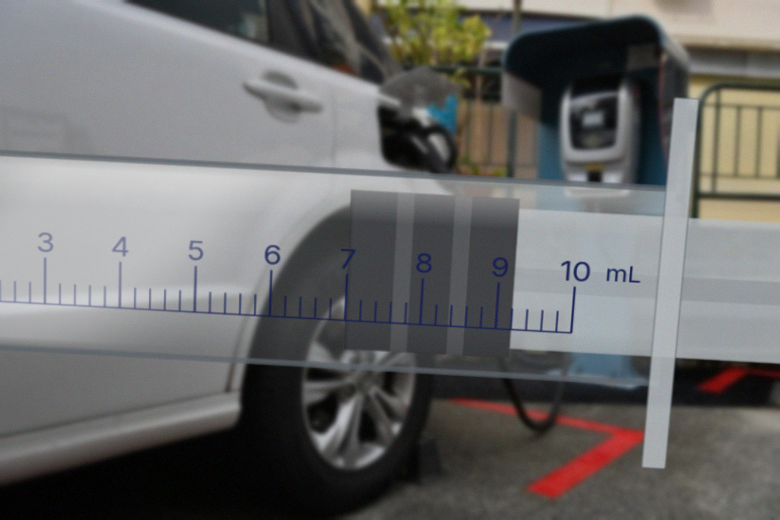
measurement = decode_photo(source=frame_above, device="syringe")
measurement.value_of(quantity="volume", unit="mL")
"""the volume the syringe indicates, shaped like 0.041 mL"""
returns 7 mL
